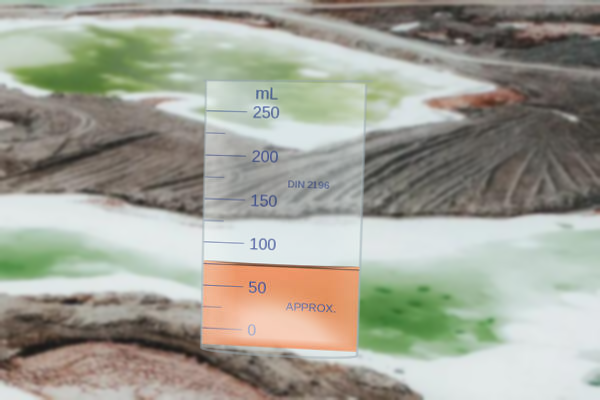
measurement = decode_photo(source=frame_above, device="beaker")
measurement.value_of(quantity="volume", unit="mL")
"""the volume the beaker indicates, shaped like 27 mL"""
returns 75 mL
